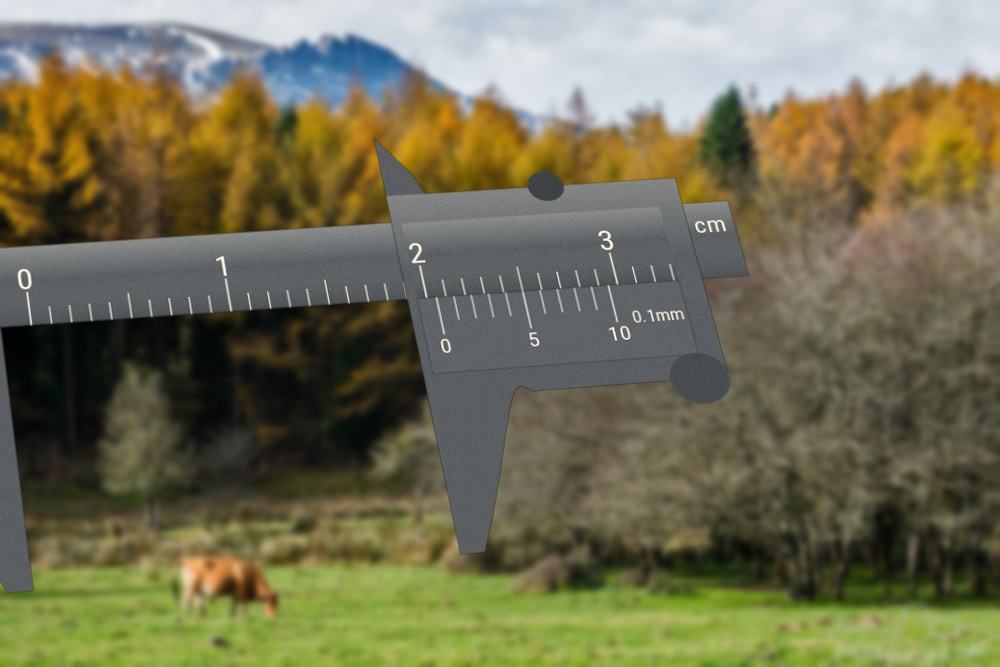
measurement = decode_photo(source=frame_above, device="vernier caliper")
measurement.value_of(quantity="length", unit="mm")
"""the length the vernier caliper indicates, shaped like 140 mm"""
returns 20.5 mm
